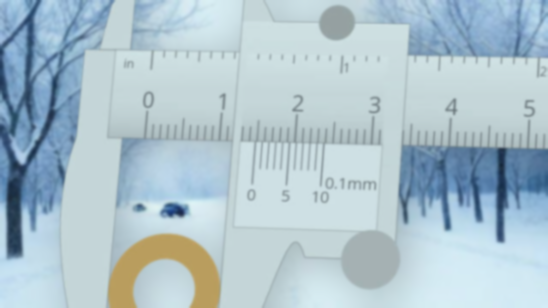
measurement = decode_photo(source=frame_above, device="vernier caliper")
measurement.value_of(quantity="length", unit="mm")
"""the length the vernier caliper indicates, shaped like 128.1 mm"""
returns 14.8 mm
